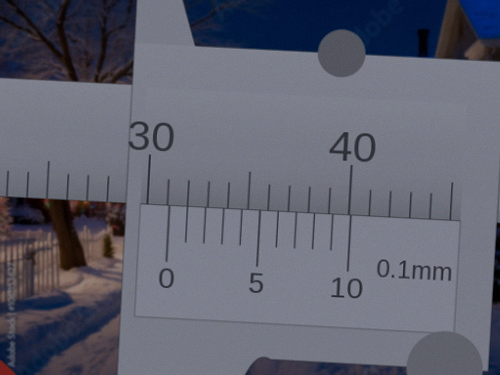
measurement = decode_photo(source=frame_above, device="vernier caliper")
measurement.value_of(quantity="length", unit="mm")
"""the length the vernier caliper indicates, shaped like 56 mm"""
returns 31.1 mm
